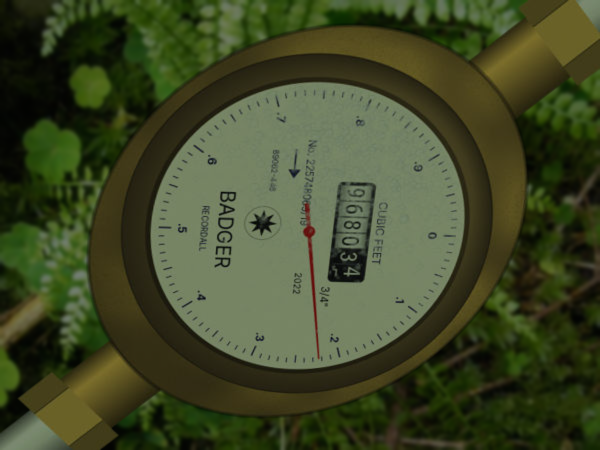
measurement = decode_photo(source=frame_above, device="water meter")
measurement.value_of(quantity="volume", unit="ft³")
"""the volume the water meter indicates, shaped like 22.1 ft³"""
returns 968034.22 ft³
